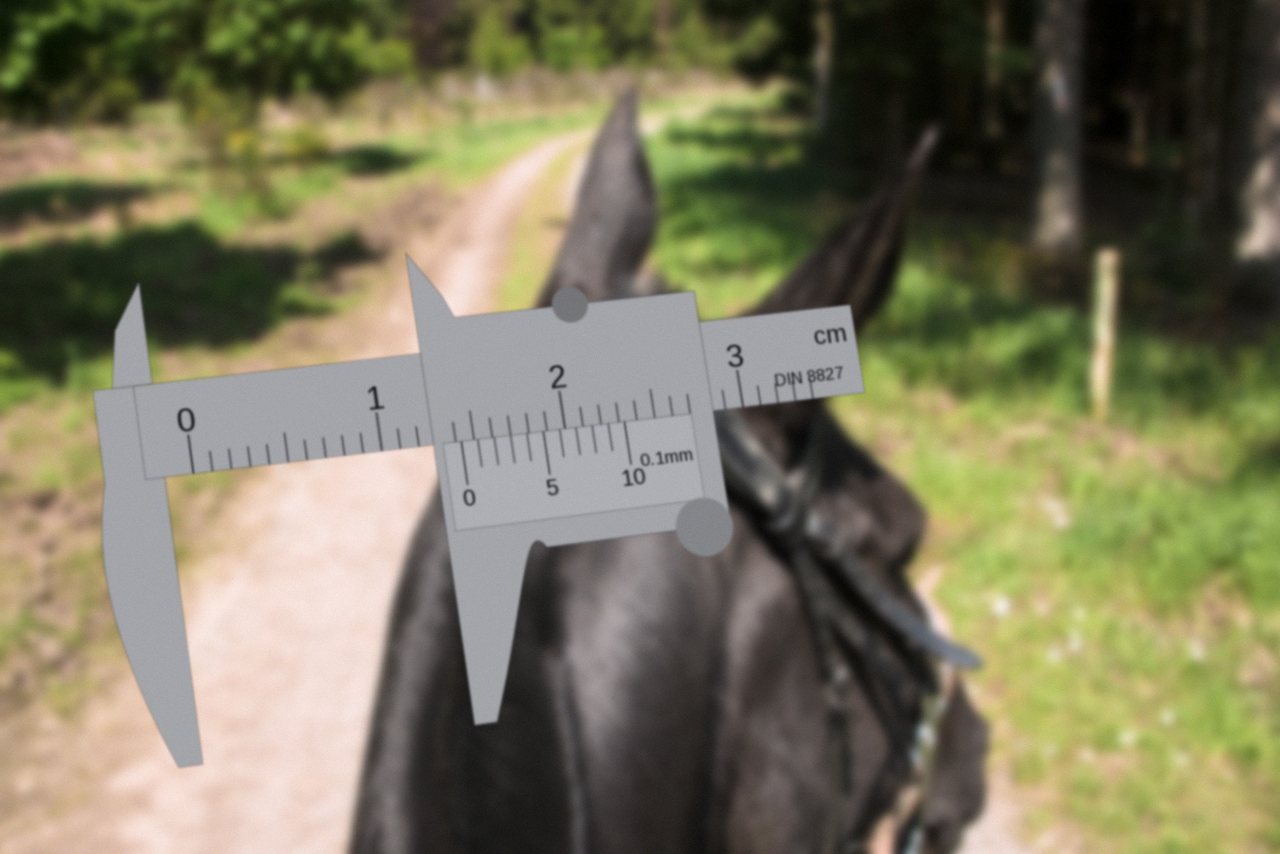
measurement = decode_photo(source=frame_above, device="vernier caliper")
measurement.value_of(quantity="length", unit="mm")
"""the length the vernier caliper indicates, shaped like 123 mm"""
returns 14.3 mm
